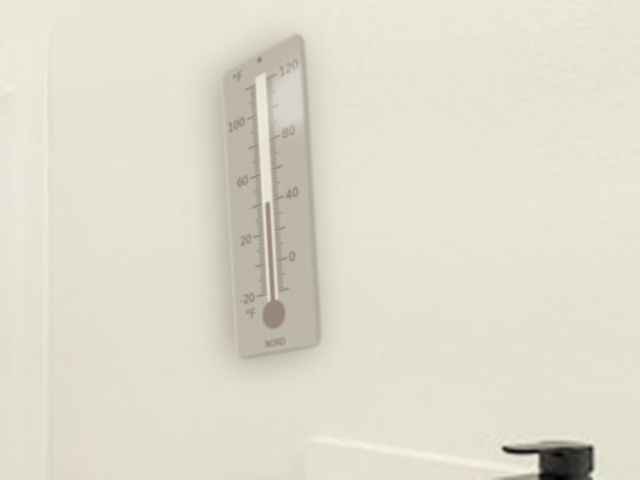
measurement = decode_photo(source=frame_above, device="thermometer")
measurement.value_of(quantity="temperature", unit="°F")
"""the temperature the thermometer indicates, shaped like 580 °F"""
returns 40 °F
